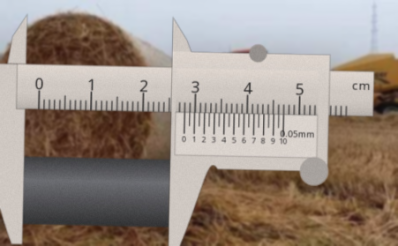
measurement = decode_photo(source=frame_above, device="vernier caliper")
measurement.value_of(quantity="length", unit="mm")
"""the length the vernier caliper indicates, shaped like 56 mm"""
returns 28.0 mm
